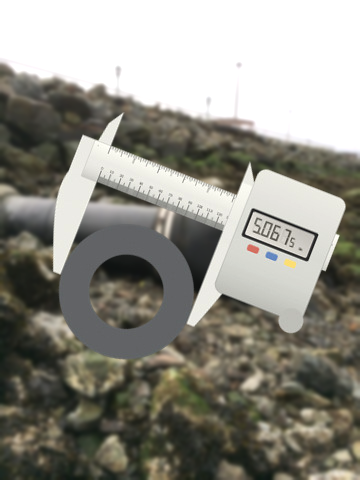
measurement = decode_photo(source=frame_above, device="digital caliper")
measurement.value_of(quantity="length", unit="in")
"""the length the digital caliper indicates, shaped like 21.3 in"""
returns 5.0675 in
